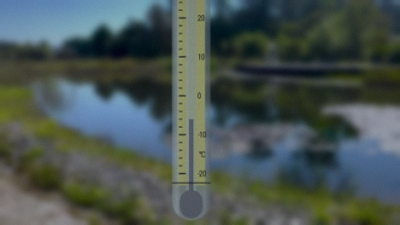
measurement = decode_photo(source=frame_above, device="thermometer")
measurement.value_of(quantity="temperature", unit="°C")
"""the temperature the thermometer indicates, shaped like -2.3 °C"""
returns -6 °C
